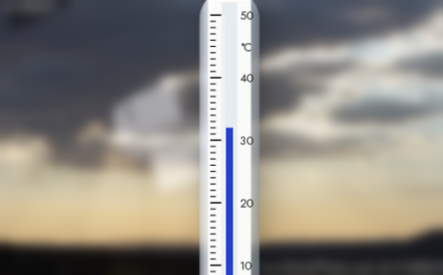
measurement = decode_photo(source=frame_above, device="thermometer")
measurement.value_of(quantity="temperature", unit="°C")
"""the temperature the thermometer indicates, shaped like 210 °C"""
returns 32 °C
